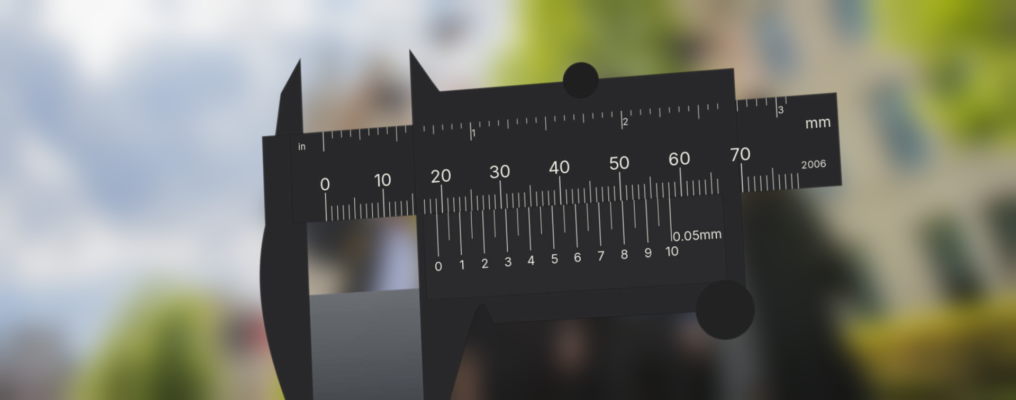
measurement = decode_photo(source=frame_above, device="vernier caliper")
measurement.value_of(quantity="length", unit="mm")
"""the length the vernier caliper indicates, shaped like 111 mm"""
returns 19.0 mm
